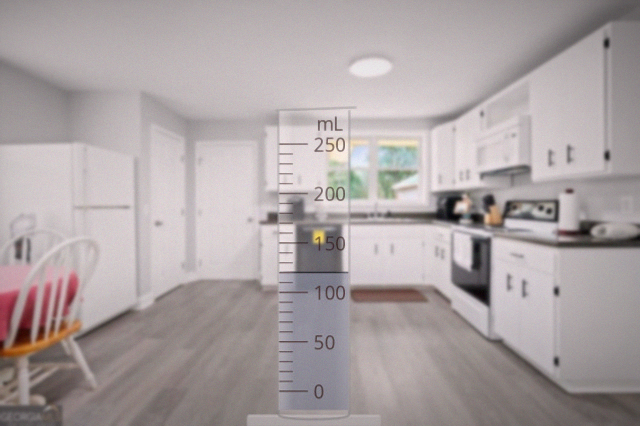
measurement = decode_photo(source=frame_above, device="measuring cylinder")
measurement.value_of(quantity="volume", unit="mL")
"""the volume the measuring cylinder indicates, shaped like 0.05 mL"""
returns 120 mL
